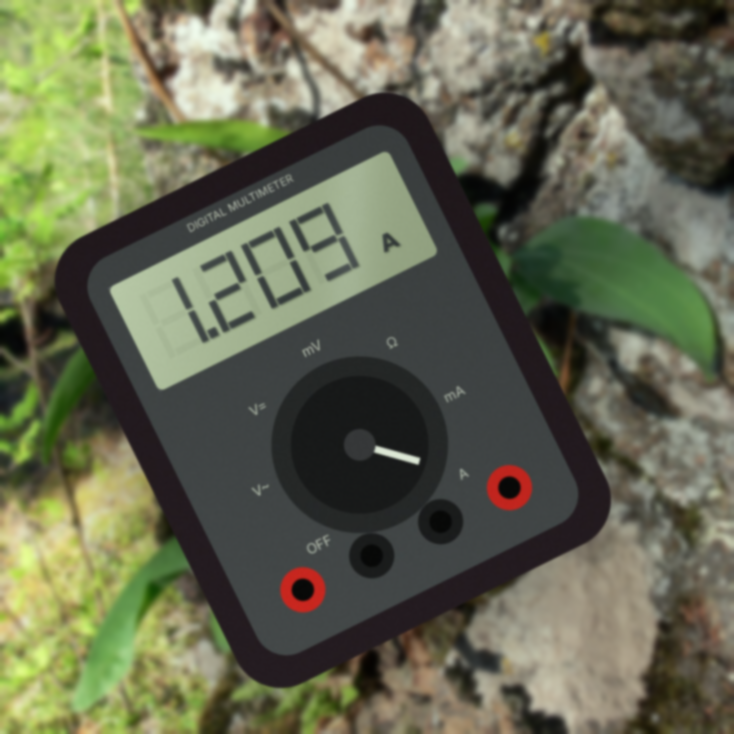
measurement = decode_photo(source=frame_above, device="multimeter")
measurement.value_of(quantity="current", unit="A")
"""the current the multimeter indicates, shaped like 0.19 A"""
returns 1.209 A
